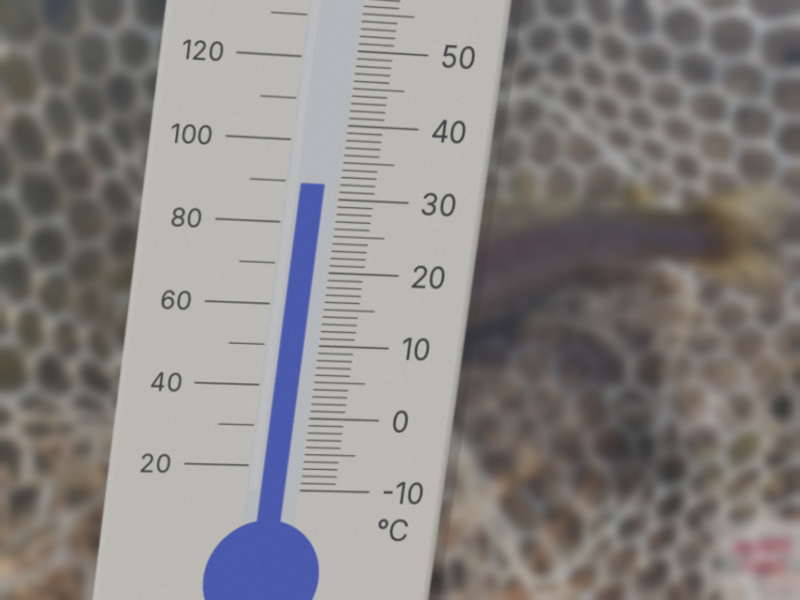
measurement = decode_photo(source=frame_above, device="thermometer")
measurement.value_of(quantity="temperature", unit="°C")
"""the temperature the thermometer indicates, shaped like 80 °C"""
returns 32 °C
